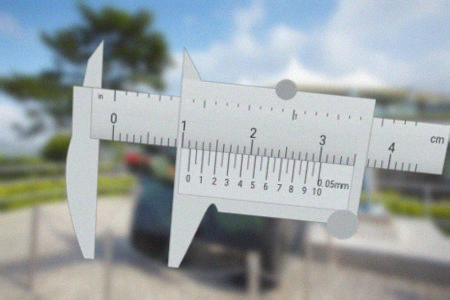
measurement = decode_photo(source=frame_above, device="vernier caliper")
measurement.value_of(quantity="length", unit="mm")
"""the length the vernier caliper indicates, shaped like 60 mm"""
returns 11.2 mm
